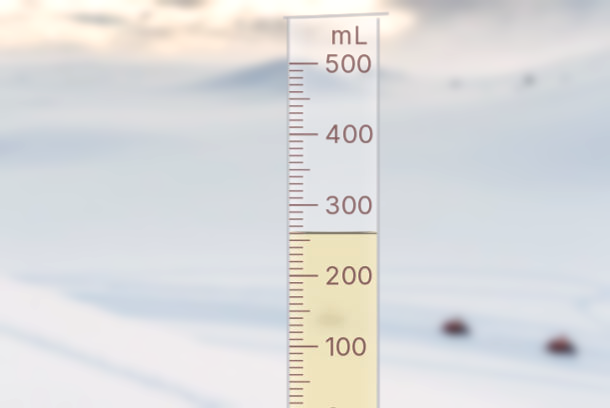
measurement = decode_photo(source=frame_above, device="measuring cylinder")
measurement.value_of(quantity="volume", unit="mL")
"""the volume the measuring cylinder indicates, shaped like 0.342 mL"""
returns 260 mL
